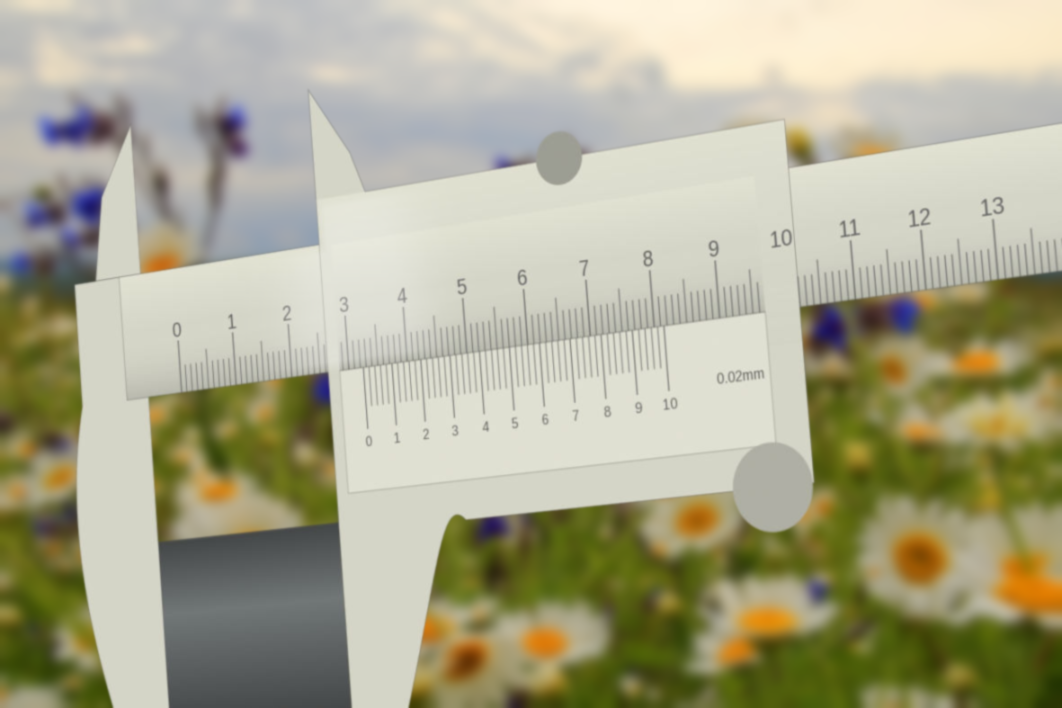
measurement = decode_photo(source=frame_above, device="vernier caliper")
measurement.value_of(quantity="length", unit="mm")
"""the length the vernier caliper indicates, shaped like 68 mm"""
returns 32.5 mm
